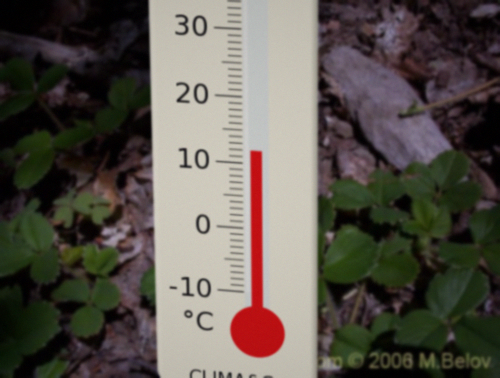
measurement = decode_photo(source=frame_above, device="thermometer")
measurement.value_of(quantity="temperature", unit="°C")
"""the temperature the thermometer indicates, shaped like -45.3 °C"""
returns 12 °C
